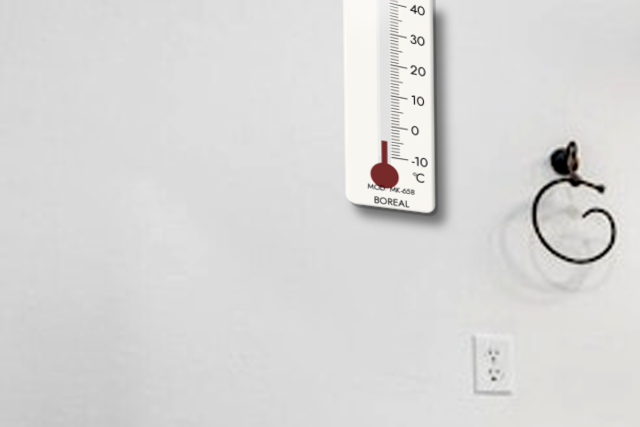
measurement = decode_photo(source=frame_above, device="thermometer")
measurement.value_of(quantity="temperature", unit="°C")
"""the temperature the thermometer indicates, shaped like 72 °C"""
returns -5 °C
